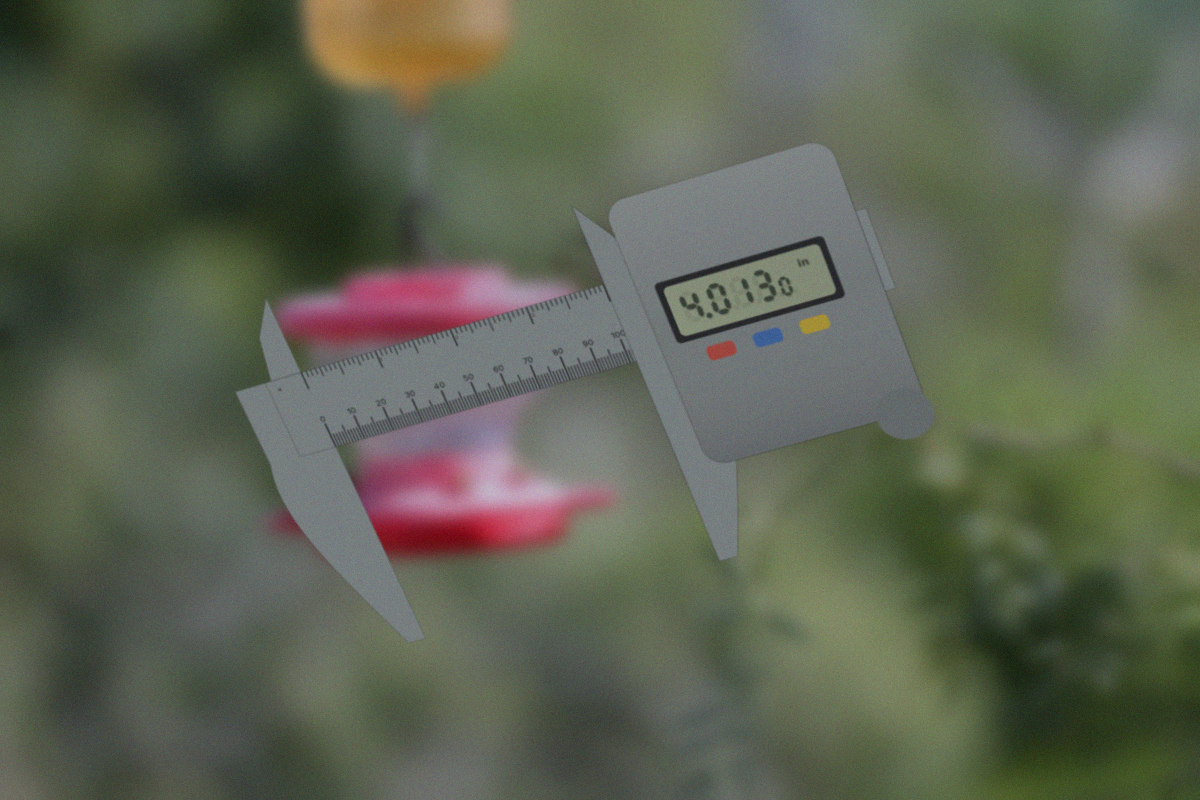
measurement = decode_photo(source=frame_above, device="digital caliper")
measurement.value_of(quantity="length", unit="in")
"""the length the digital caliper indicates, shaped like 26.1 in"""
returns 4.0130 in
